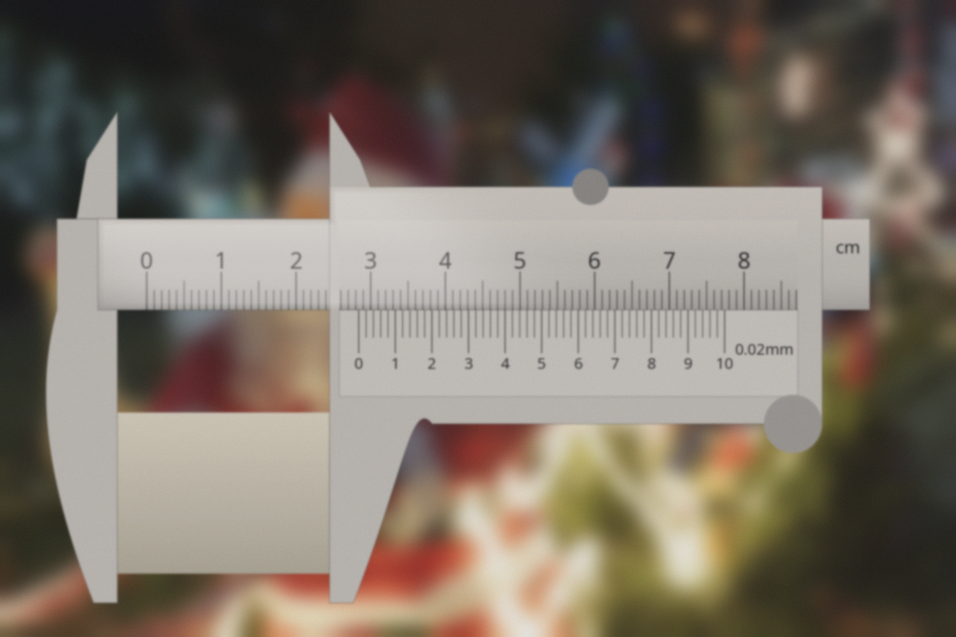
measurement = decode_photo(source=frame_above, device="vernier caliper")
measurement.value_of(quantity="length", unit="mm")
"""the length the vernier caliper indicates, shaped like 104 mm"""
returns 28.4 mm
